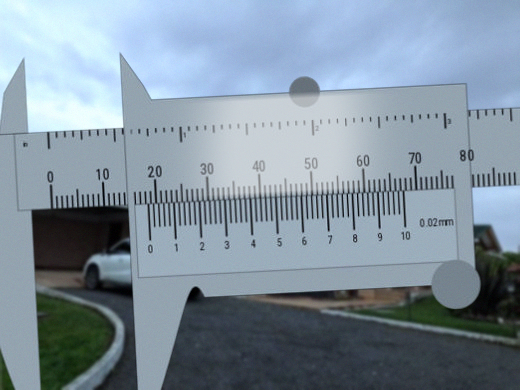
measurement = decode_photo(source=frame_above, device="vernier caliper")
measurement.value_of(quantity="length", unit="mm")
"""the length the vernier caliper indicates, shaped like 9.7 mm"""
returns 18.5 mm
